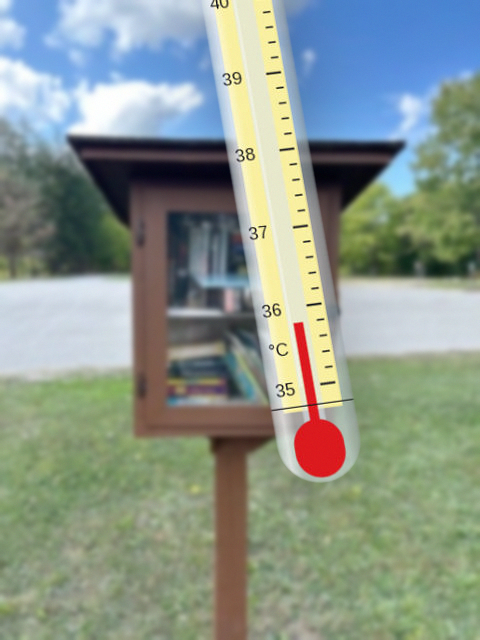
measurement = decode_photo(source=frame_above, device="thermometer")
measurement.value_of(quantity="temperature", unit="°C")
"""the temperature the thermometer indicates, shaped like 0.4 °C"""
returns 35.8 °C
